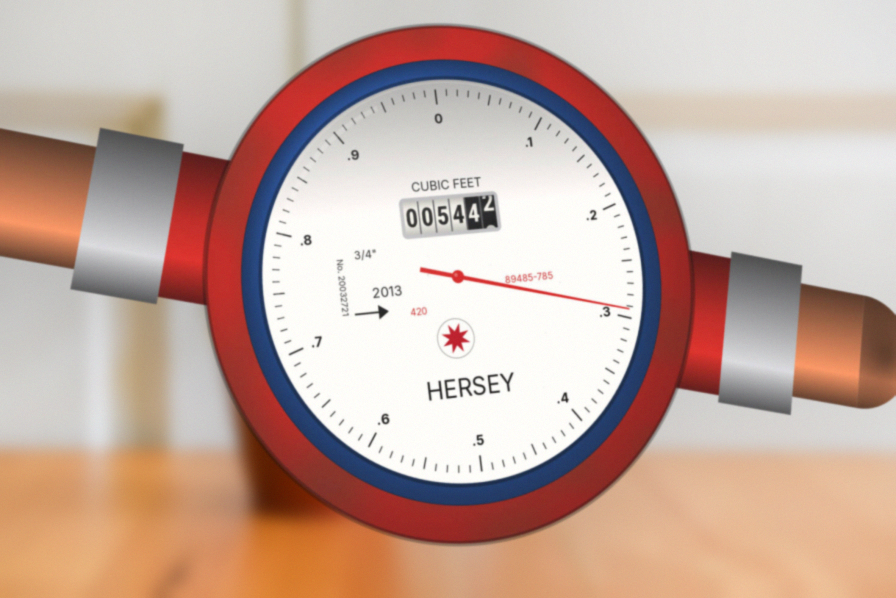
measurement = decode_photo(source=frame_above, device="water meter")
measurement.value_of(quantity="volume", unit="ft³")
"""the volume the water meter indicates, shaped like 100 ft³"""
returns 5442.29 ft³
